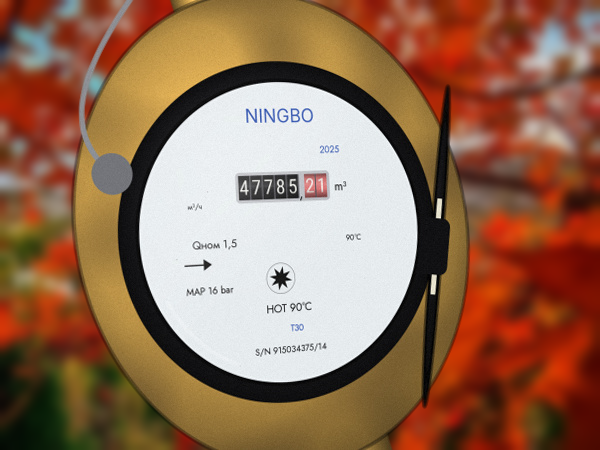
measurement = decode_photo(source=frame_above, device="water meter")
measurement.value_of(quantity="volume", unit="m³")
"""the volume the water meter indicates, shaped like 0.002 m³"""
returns 47785.21 m³
